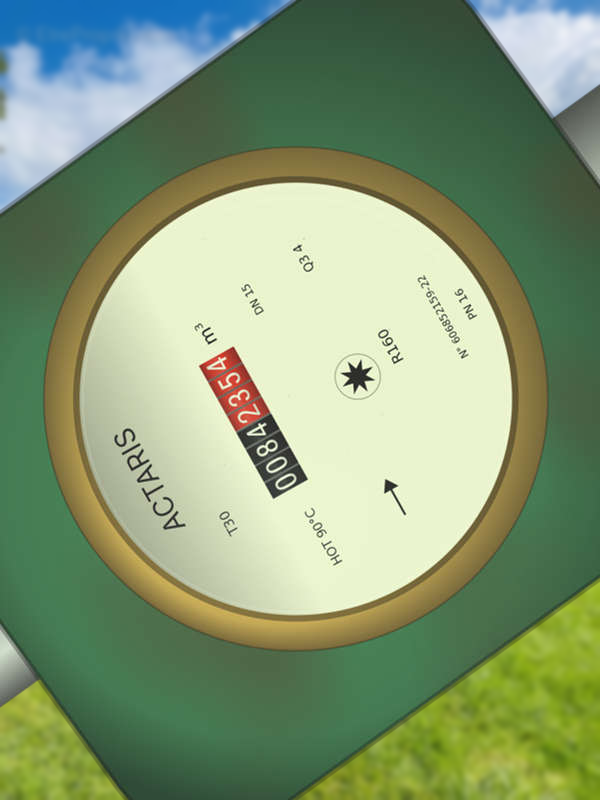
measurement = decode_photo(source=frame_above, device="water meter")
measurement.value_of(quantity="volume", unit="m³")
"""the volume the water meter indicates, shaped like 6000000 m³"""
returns 84.2354 m³
